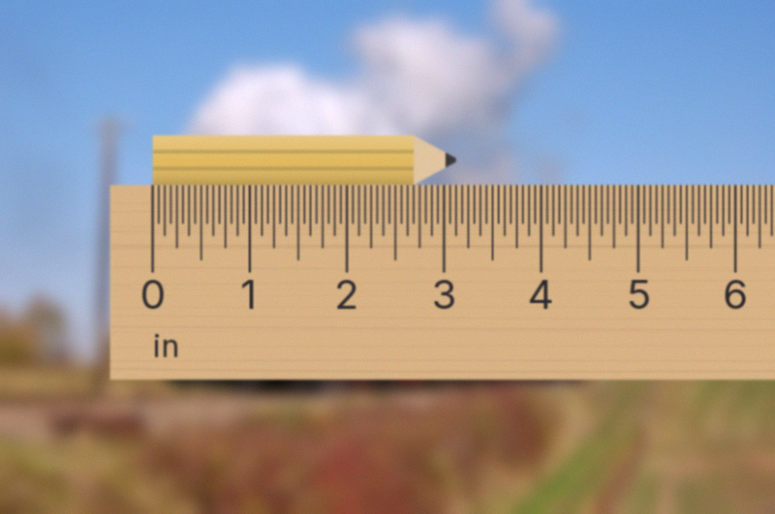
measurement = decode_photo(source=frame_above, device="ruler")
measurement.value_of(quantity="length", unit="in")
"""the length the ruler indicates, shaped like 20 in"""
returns 3.125 in
